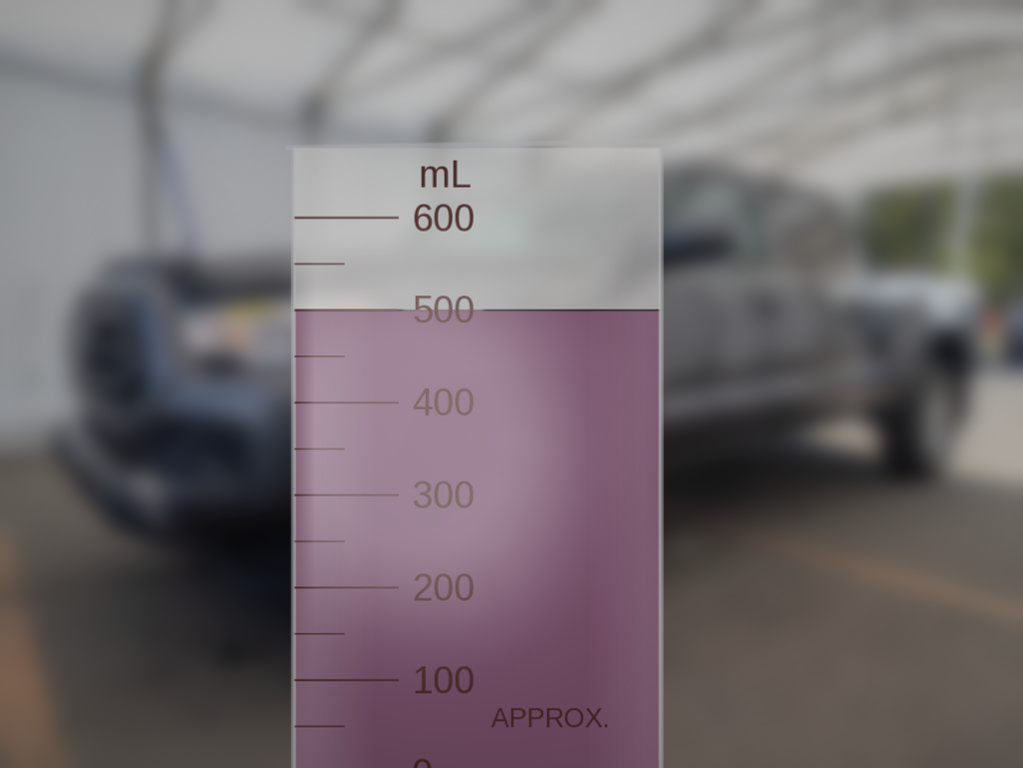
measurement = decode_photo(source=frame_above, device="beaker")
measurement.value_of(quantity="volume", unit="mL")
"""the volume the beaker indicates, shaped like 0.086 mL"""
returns 500 mL
